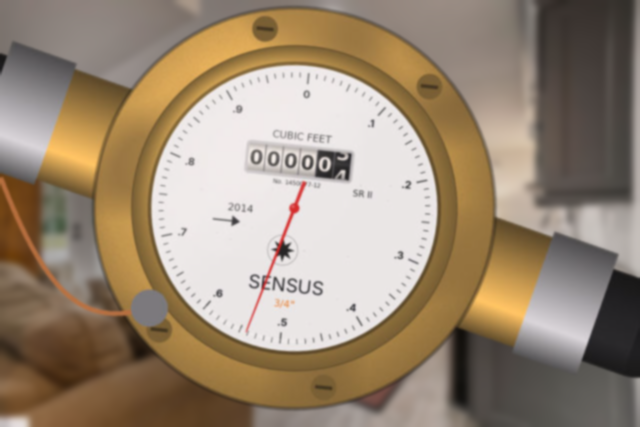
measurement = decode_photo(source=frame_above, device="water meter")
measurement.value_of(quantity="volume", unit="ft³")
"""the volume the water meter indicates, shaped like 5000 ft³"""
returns 3.54 ft³
